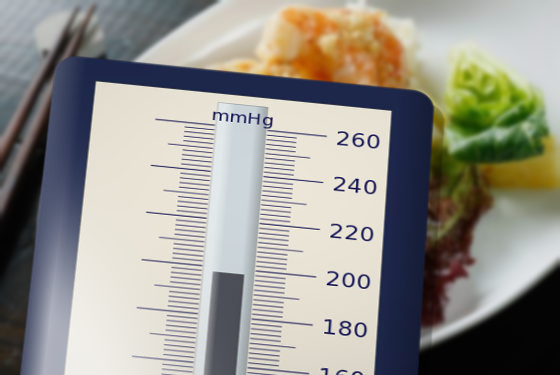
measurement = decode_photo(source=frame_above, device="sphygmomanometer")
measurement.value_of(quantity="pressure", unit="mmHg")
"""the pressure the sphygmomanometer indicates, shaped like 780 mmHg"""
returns 198 mmHg
